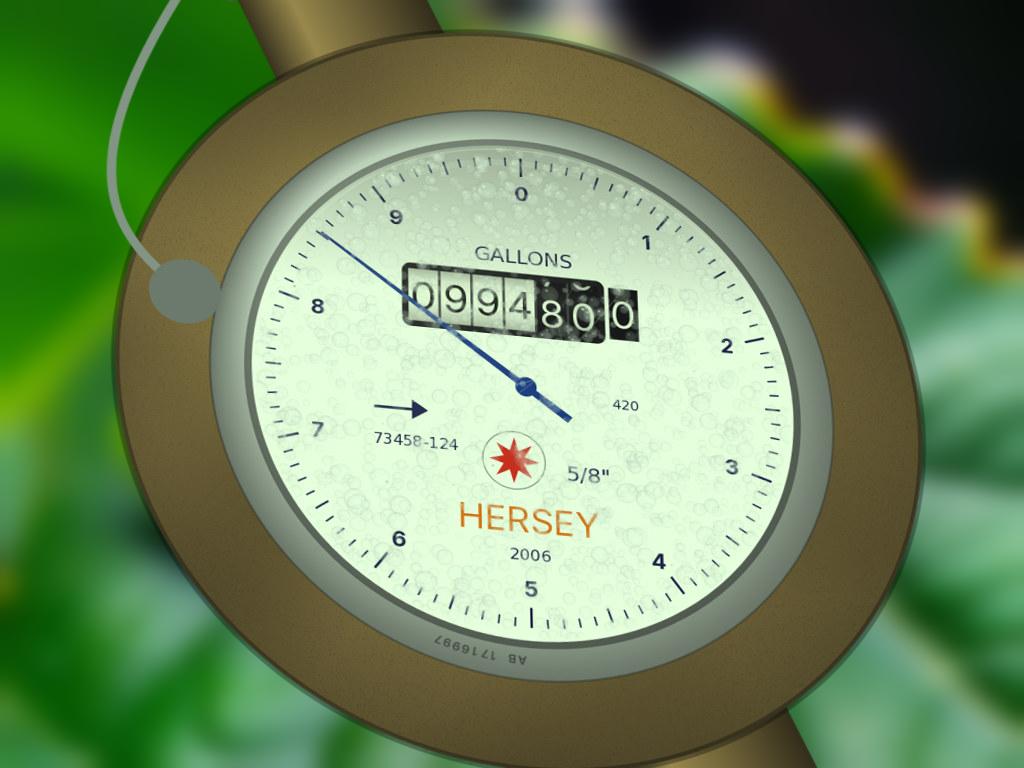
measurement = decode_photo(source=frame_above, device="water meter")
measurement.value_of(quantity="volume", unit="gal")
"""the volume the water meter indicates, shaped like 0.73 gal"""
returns 994798.5 gal
